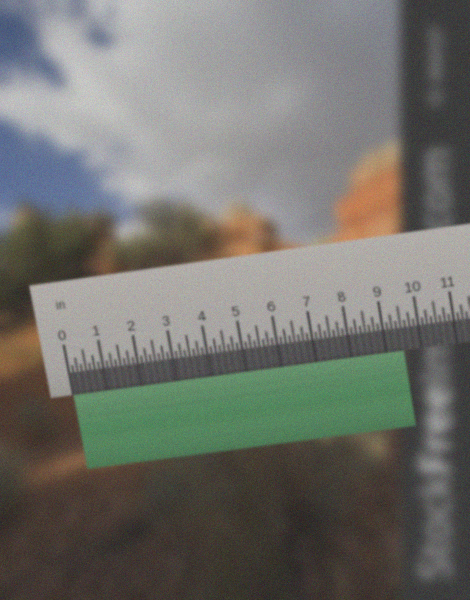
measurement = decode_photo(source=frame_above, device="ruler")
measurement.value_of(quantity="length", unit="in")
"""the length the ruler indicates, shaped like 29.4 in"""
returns 9.5 in
